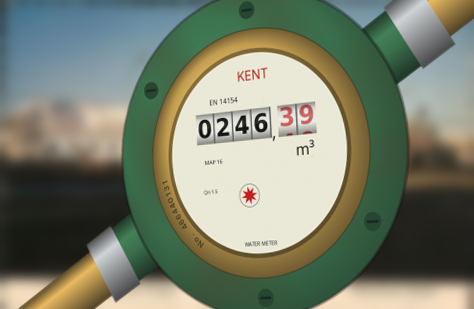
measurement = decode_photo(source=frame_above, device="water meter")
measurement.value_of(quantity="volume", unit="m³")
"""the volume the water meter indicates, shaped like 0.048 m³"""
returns 246.39 m³
